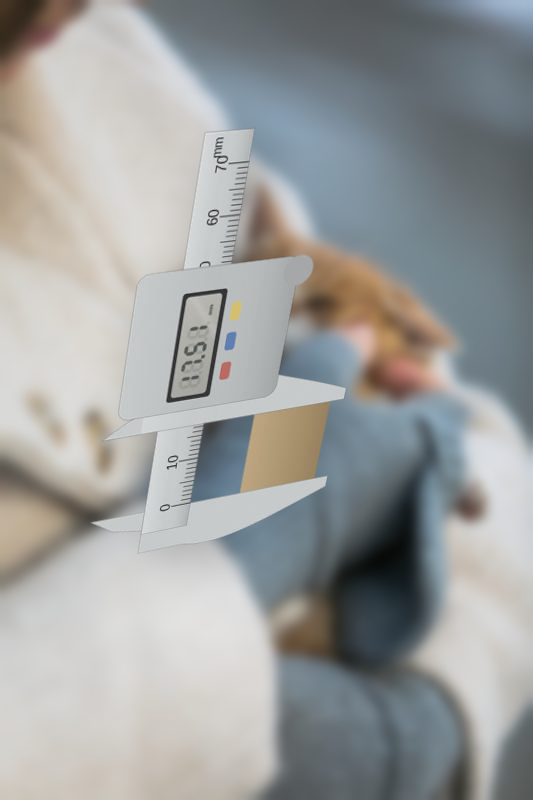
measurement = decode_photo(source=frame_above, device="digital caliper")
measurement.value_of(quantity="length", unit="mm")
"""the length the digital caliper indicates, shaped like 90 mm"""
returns 17.51 mm
